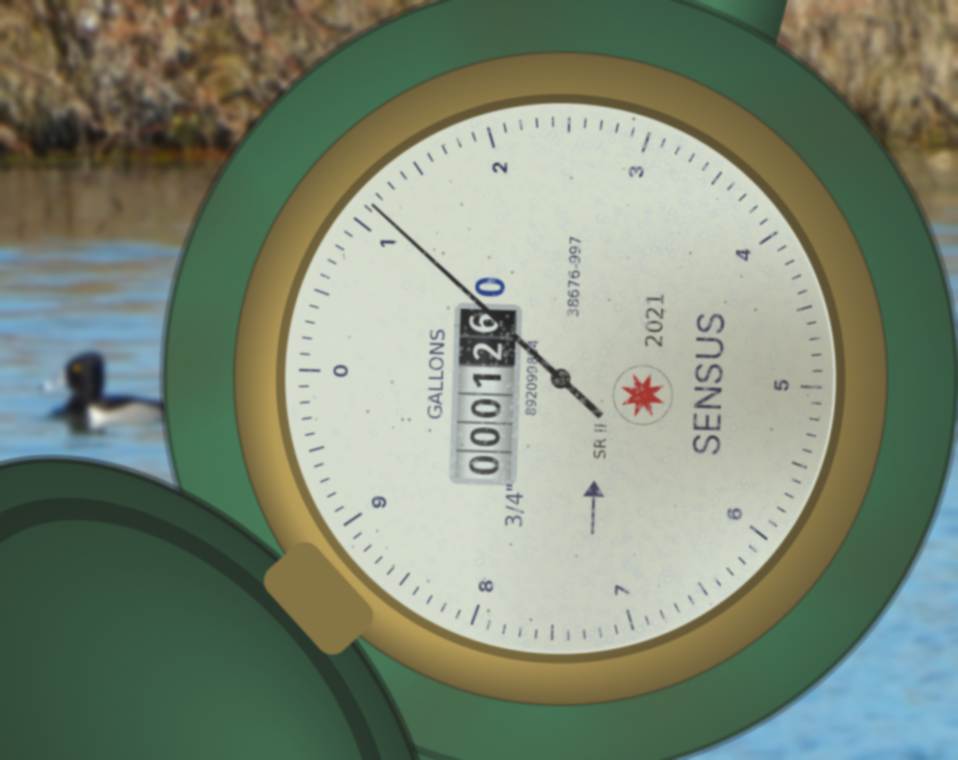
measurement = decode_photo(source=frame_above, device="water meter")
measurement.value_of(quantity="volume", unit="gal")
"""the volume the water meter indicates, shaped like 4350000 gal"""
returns 1261.1 gal
